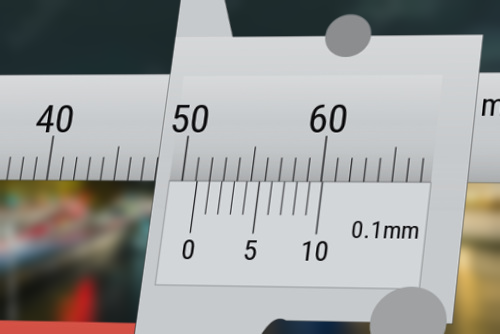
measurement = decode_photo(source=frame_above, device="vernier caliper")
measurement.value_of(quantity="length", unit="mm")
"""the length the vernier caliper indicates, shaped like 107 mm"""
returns 51.1 mm
